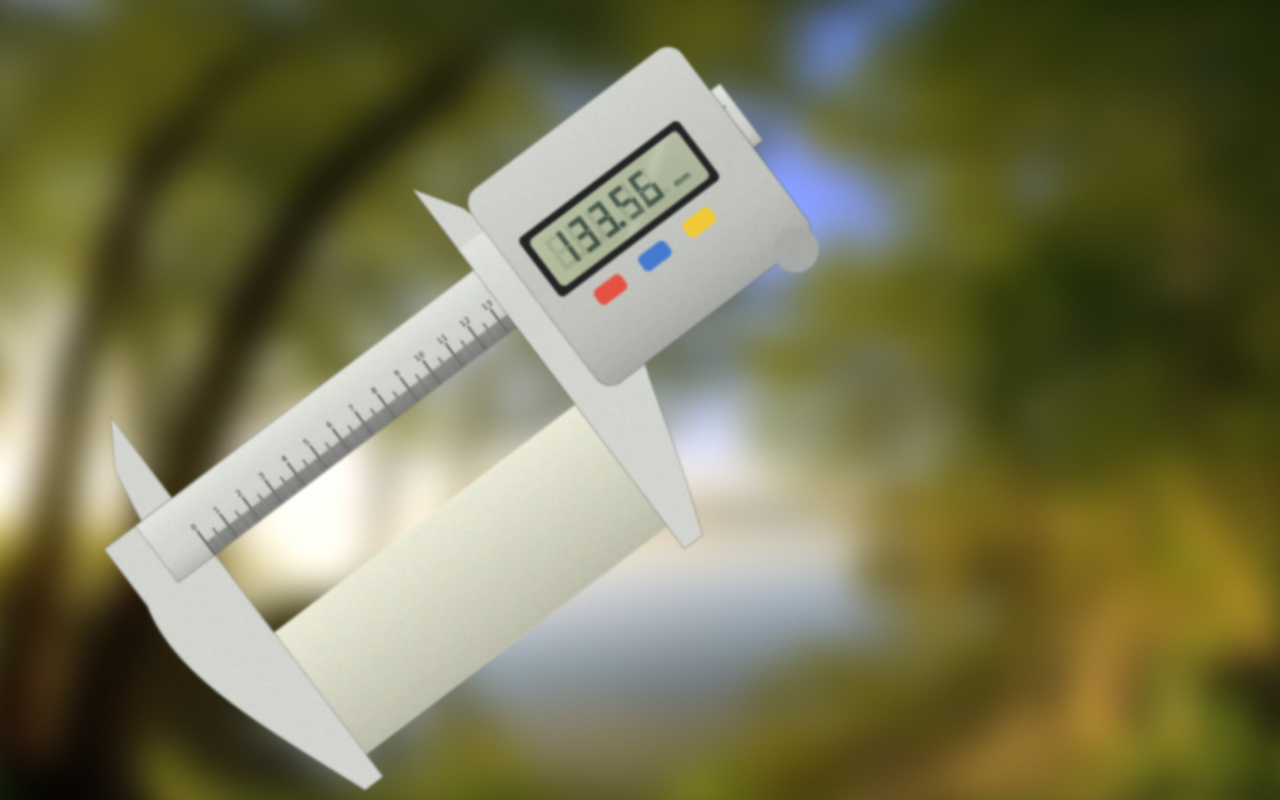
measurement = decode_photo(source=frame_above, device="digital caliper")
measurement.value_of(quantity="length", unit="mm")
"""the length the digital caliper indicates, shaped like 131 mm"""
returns 133.56 mm
